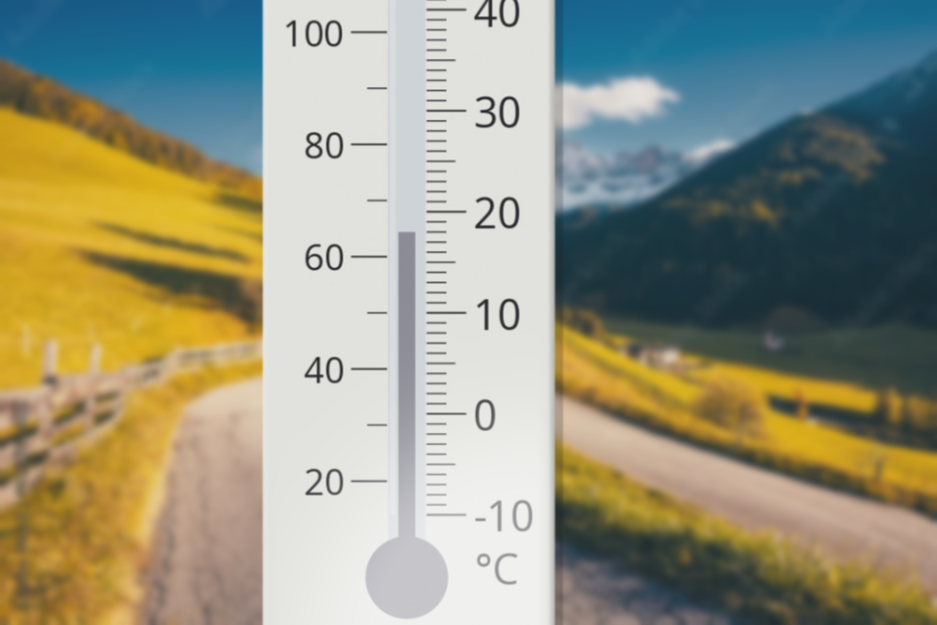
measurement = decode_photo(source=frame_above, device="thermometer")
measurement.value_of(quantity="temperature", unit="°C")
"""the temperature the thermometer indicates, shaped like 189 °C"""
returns 18 °C
